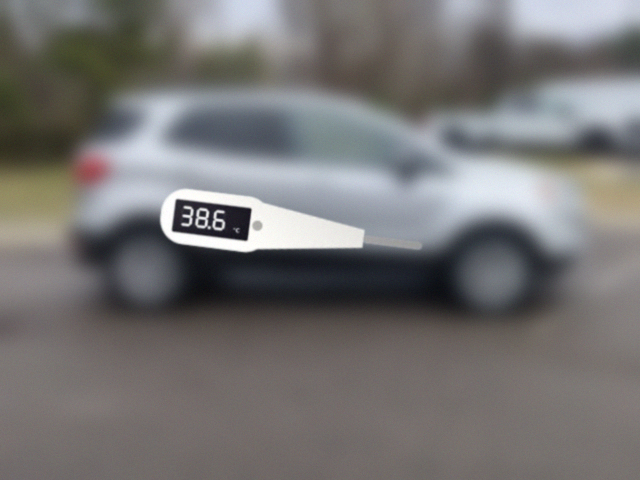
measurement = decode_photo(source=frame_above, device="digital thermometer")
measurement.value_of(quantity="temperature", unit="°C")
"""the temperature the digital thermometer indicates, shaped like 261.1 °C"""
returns 38.6 °C
